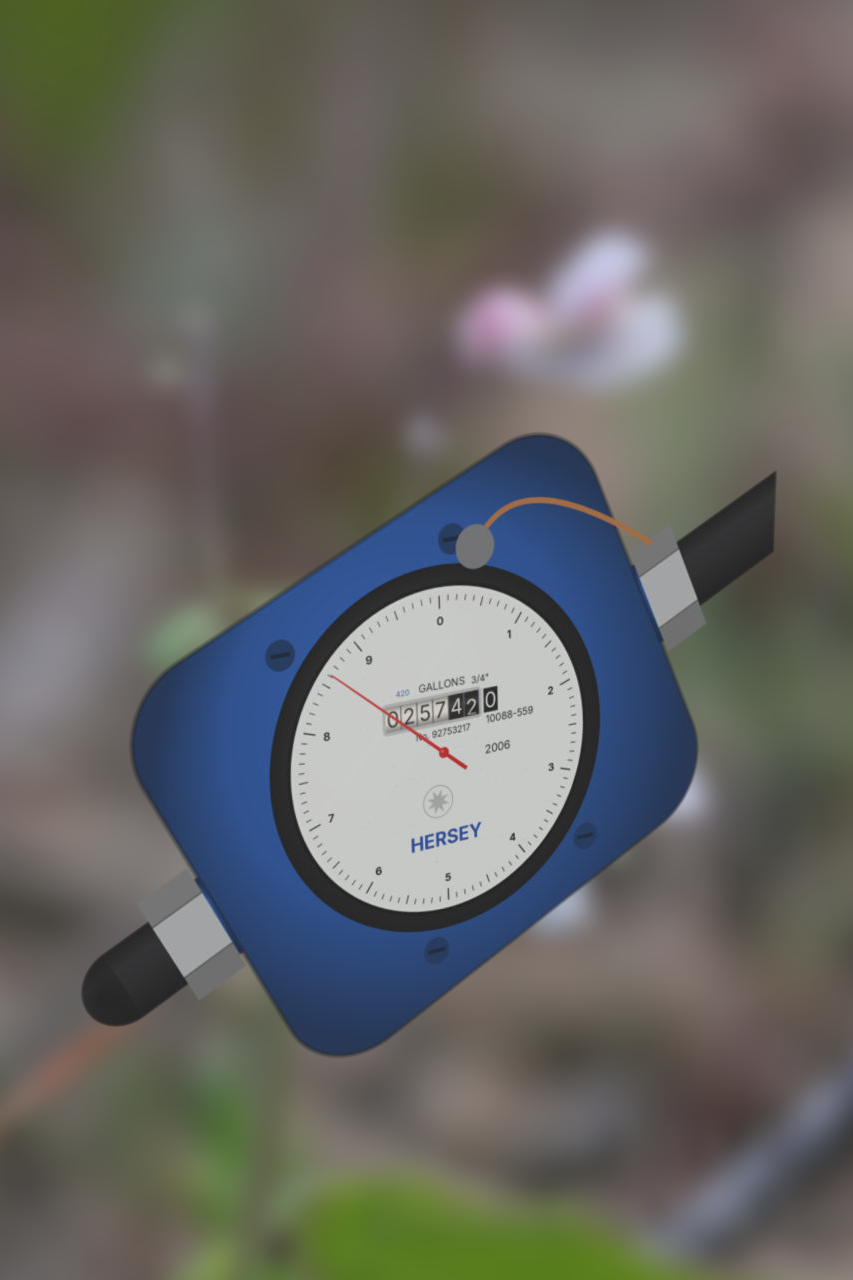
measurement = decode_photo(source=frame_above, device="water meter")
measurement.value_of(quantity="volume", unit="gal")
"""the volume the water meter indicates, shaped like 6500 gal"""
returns 257418.6 gal
